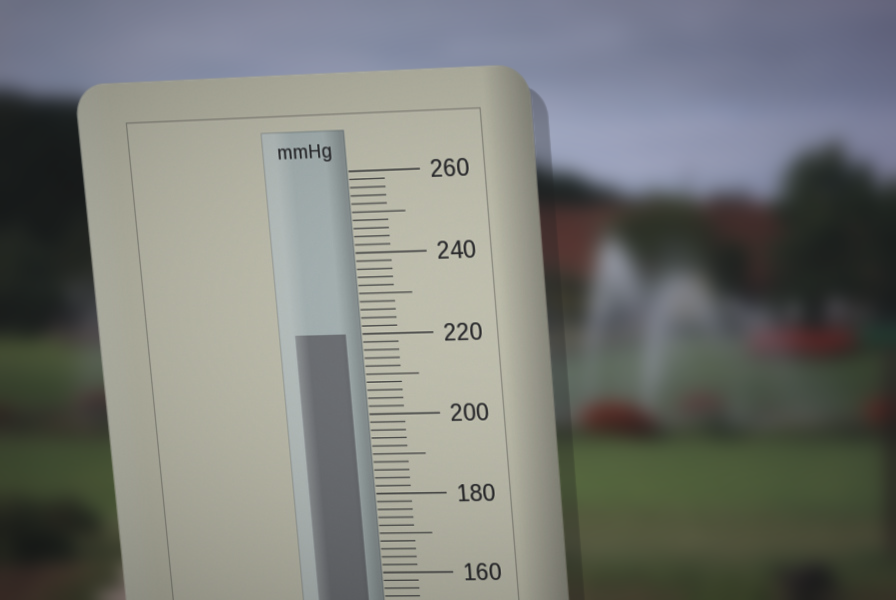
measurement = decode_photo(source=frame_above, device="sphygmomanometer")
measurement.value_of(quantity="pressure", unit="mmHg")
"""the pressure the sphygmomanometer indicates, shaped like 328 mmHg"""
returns 220 mmHg
